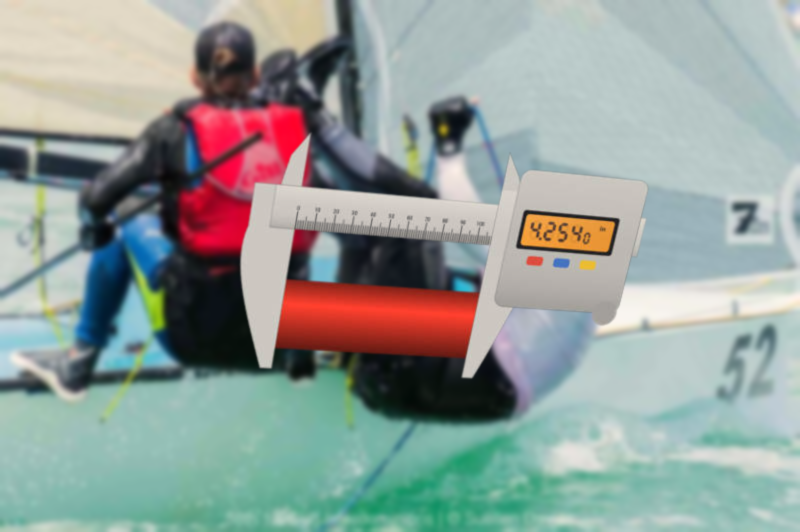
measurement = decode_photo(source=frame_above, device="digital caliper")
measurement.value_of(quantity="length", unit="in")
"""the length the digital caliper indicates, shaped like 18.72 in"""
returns 4.2540 in
